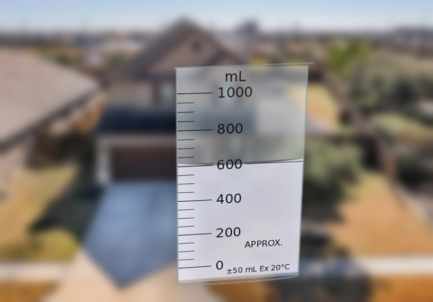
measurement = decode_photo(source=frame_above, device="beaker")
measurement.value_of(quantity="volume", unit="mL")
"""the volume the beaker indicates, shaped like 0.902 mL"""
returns 600 mL
